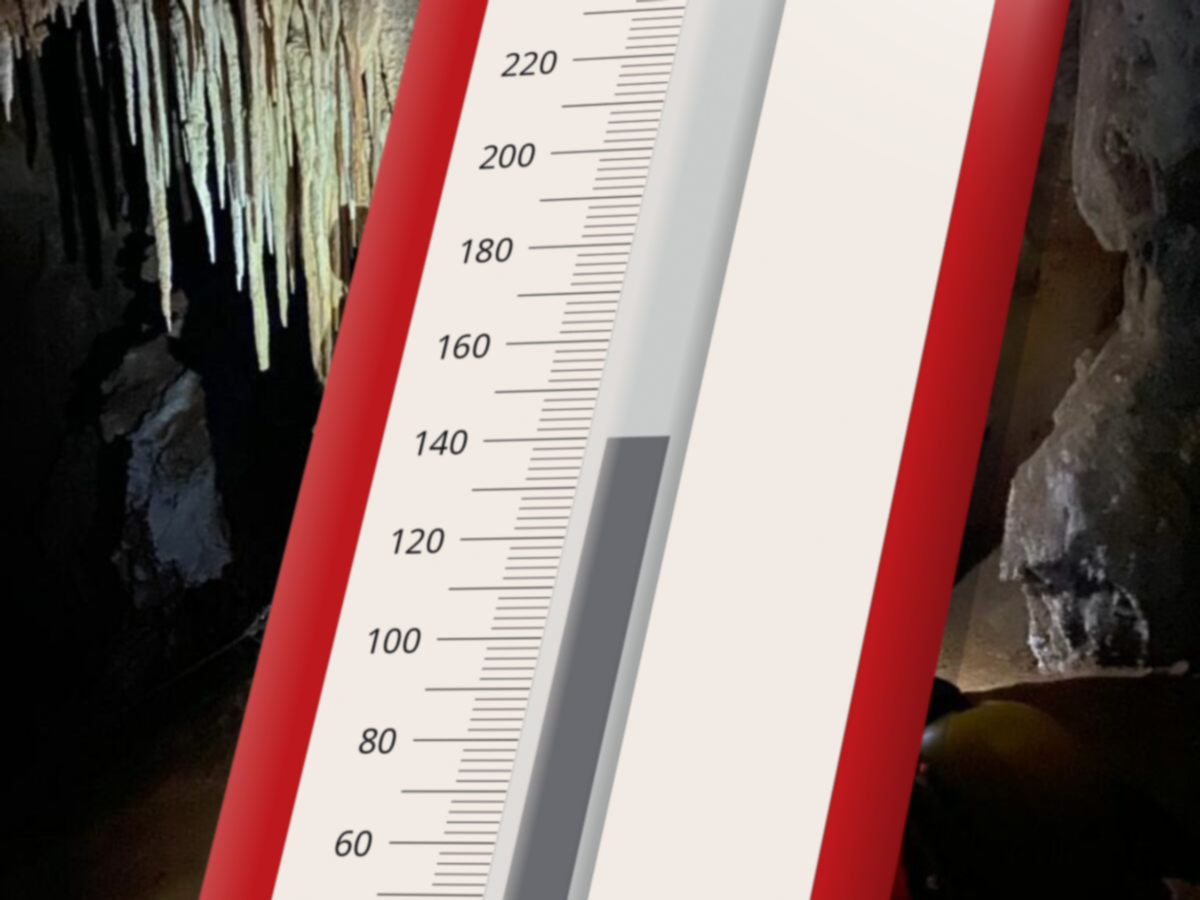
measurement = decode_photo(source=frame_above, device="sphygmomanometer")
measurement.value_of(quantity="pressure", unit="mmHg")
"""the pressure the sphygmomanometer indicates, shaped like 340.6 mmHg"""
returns 140 mmHg
